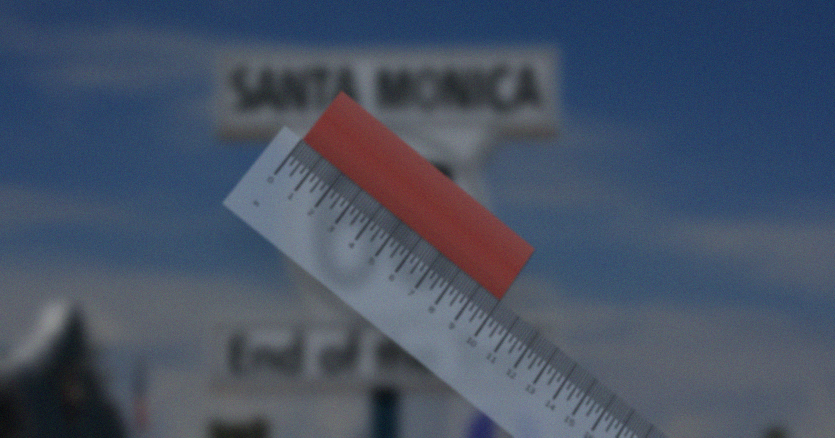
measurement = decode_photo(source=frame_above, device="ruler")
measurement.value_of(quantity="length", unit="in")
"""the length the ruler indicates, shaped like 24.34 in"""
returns 10 in
